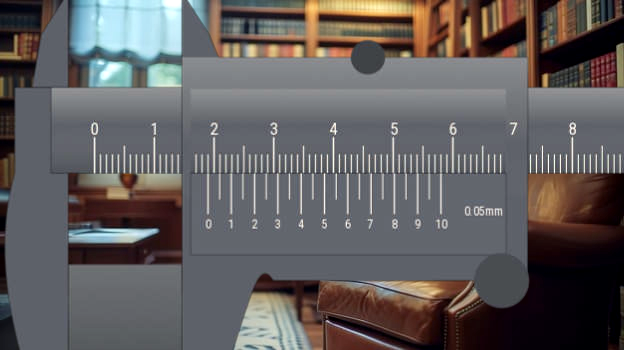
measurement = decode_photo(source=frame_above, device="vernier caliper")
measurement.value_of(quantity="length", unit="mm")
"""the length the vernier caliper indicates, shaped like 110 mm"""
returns 19.0 mm
